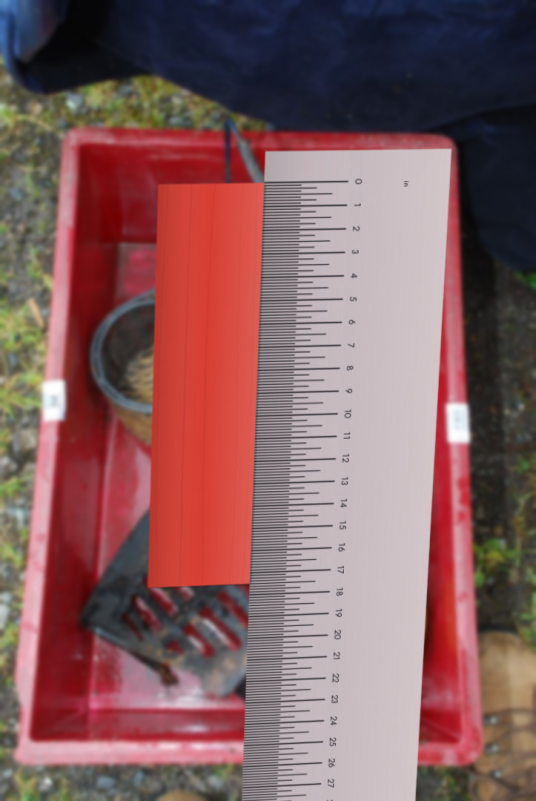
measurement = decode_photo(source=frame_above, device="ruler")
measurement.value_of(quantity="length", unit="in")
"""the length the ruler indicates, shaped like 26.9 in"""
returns 17.5 in
